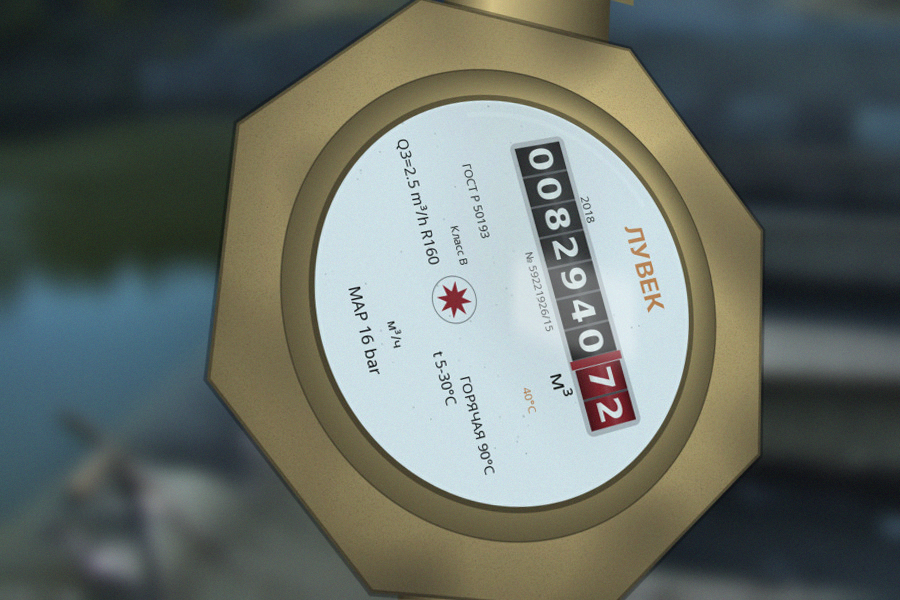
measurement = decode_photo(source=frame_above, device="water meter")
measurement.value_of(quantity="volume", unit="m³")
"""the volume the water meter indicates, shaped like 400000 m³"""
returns 82940.72 m³
